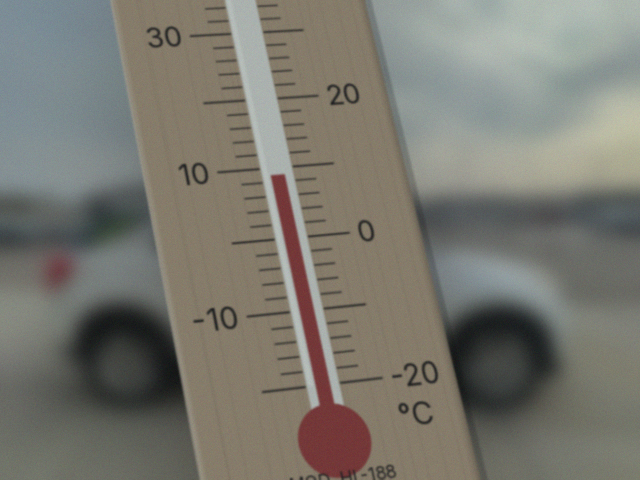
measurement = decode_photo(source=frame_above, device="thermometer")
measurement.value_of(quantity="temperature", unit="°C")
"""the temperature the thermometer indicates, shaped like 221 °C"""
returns 9 °C
